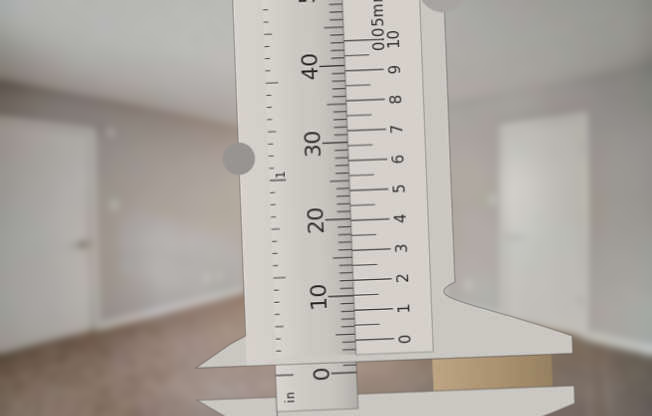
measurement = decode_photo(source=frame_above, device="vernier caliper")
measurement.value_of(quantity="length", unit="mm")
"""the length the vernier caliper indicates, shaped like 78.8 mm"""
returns 4.2 mm
